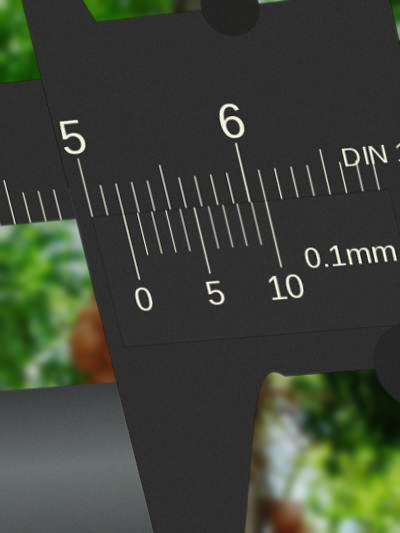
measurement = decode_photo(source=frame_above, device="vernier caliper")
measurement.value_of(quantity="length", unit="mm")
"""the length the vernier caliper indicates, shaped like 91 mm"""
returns 52.0 mm
